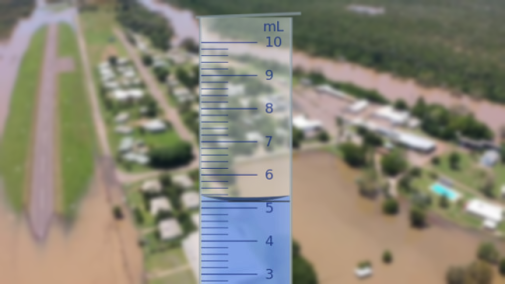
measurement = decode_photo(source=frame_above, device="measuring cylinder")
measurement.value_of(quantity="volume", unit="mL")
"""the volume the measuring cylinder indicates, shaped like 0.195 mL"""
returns 5.2 mL
